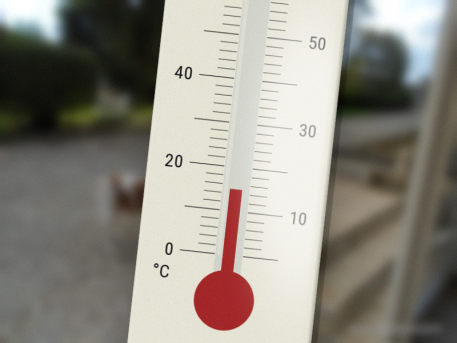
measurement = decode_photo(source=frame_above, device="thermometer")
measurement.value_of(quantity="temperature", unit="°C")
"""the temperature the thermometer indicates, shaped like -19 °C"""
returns 15 °C
